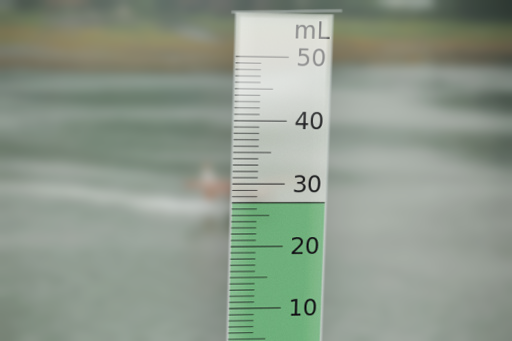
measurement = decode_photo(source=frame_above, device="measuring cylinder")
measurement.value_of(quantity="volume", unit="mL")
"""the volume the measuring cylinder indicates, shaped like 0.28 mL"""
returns 27 mL
